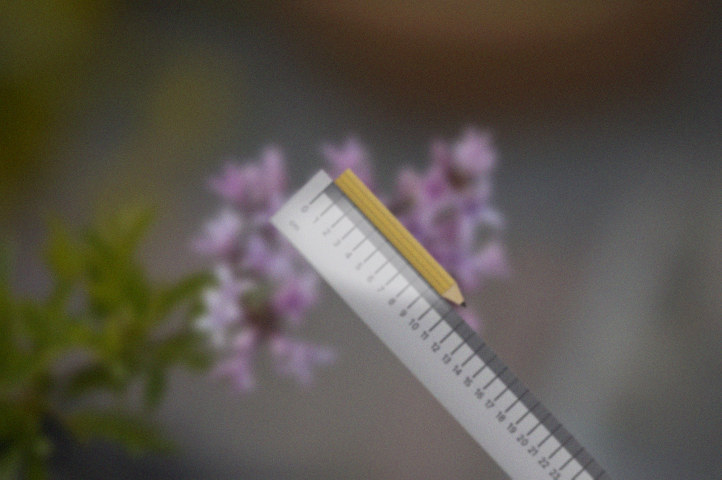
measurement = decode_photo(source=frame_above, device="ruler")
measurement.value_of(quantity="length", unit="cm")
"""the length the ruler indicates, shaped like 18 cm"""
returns 11.5 cm
